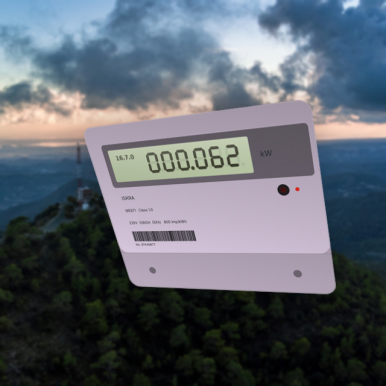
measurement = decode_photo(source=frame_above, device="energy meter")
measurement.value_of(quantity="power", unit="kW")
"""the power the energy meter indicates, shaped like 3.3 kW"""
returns 0.062 kW
